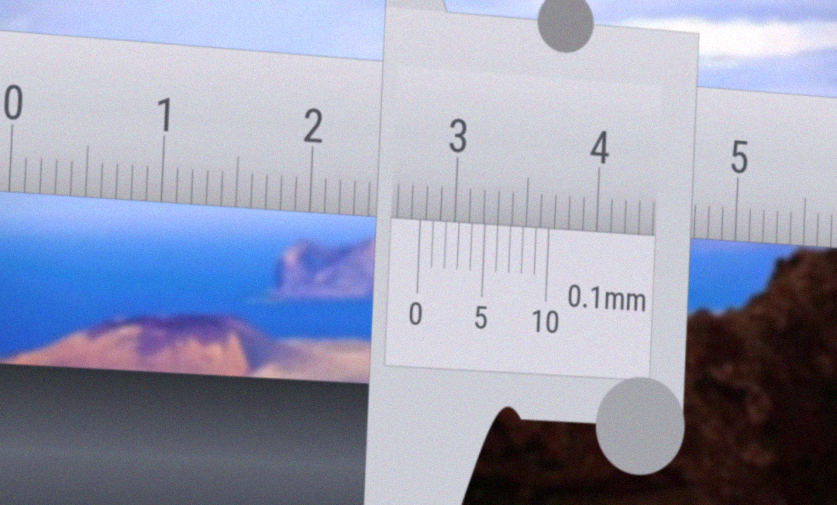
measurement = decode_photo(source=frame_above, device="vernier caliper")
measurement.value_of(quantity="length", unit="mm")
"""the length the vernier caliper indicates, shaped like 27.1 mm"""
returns 27.6 mm
